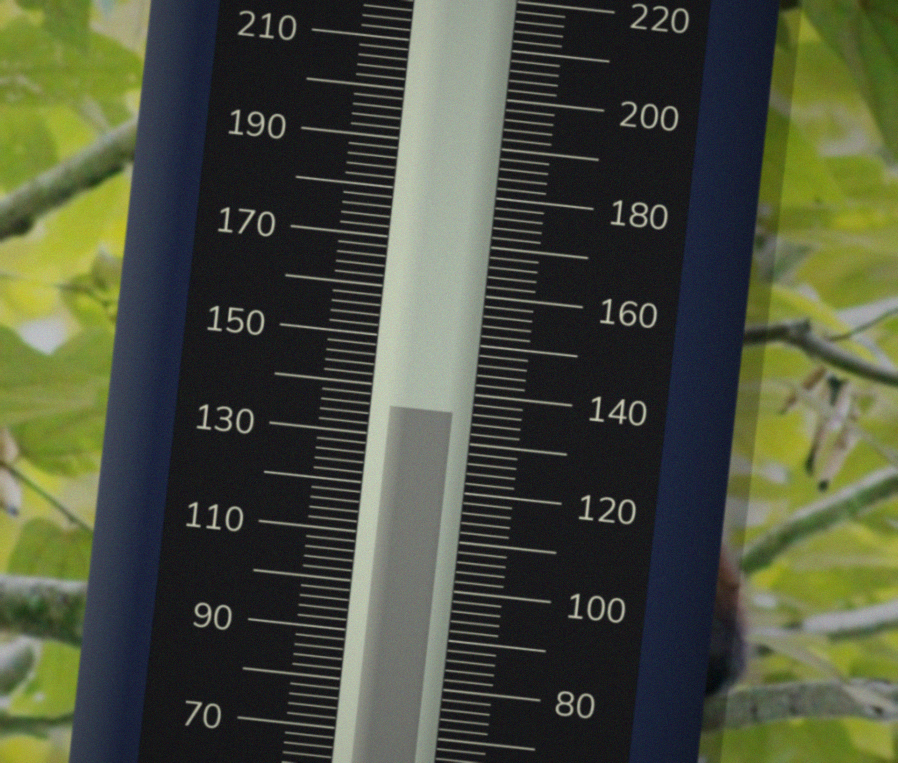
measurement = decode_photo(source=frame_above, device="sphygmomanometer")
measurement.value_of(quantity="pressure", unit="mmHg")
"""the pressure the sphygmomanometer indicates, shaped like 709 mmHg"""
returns 136 mmHg
